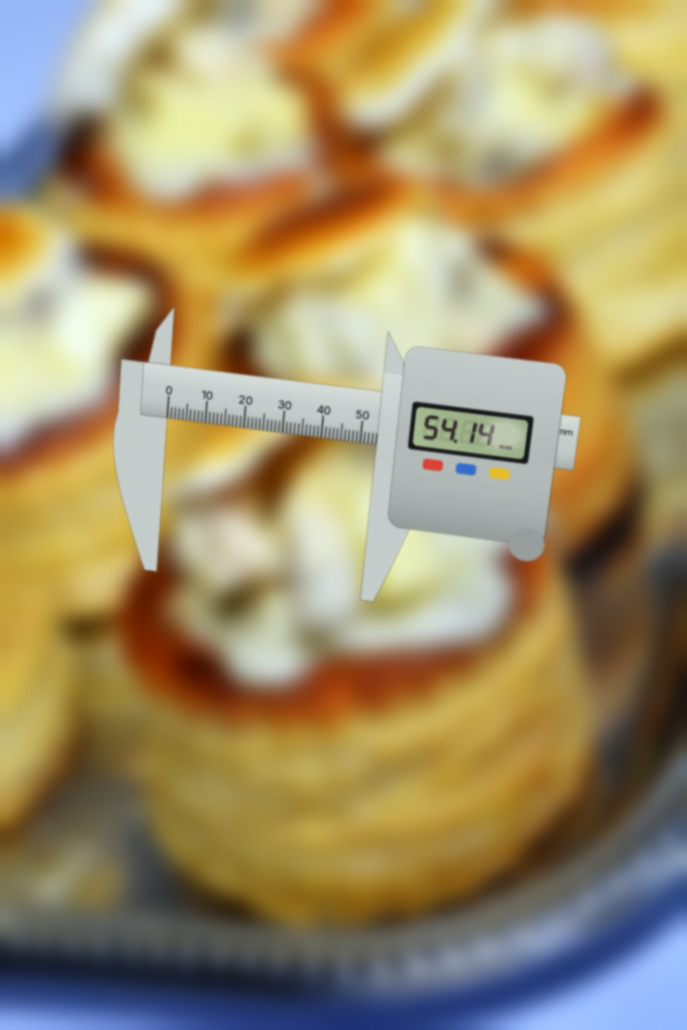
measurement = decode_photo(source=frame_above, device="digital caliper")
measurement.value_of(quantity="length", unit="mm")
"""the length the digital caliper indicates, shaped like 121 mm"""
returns 54.14 mm
